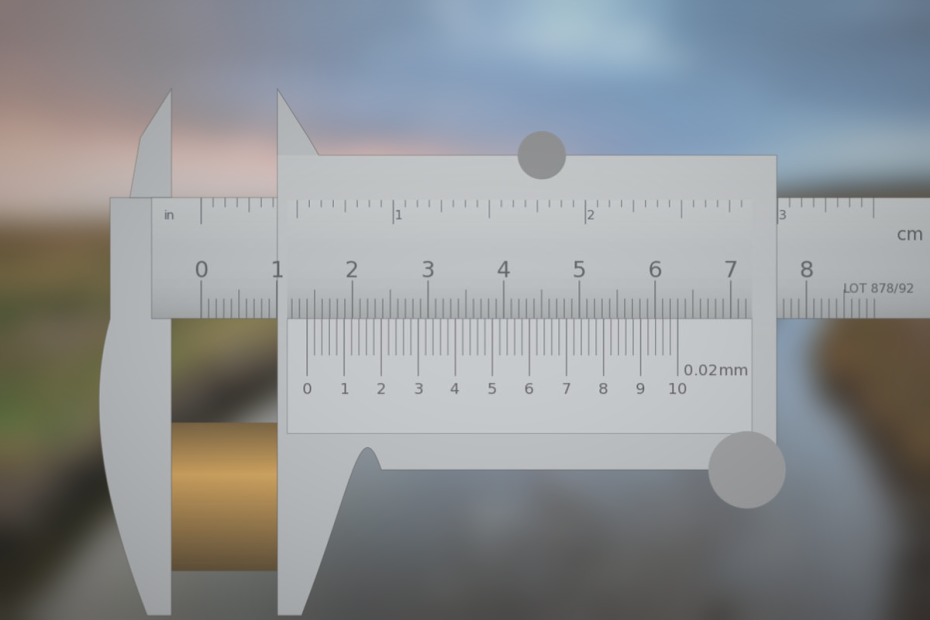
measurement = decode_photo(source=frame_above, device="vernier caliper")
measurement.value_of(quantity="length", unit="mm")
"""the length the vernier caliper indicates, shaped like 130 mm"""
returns 14.0 mm
